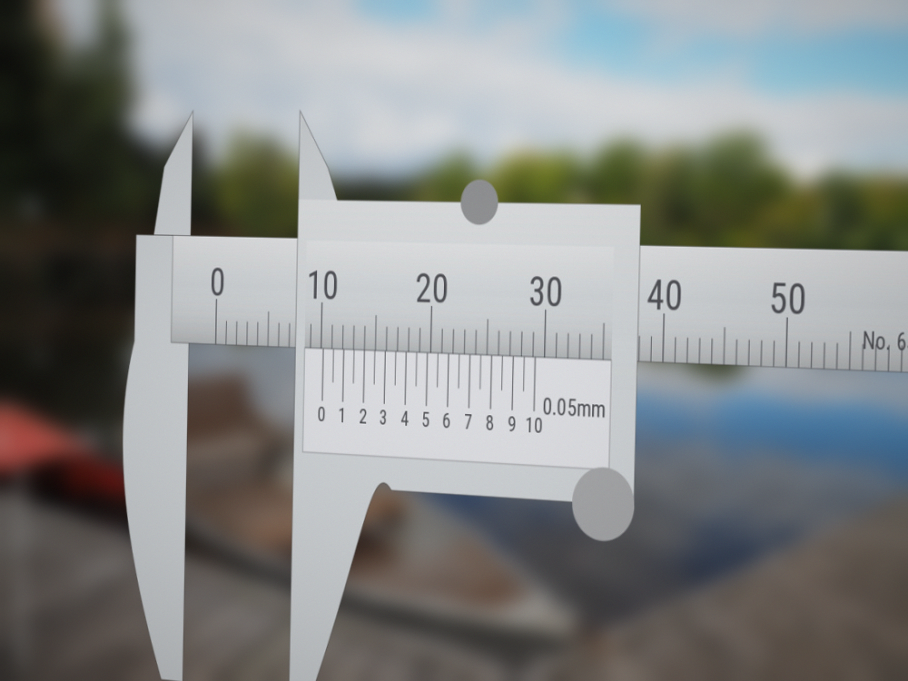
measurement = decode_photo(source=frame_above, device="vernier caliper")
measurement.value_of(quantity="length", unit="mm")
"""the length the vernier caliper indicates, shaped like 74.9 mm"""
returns 10.2 mm
